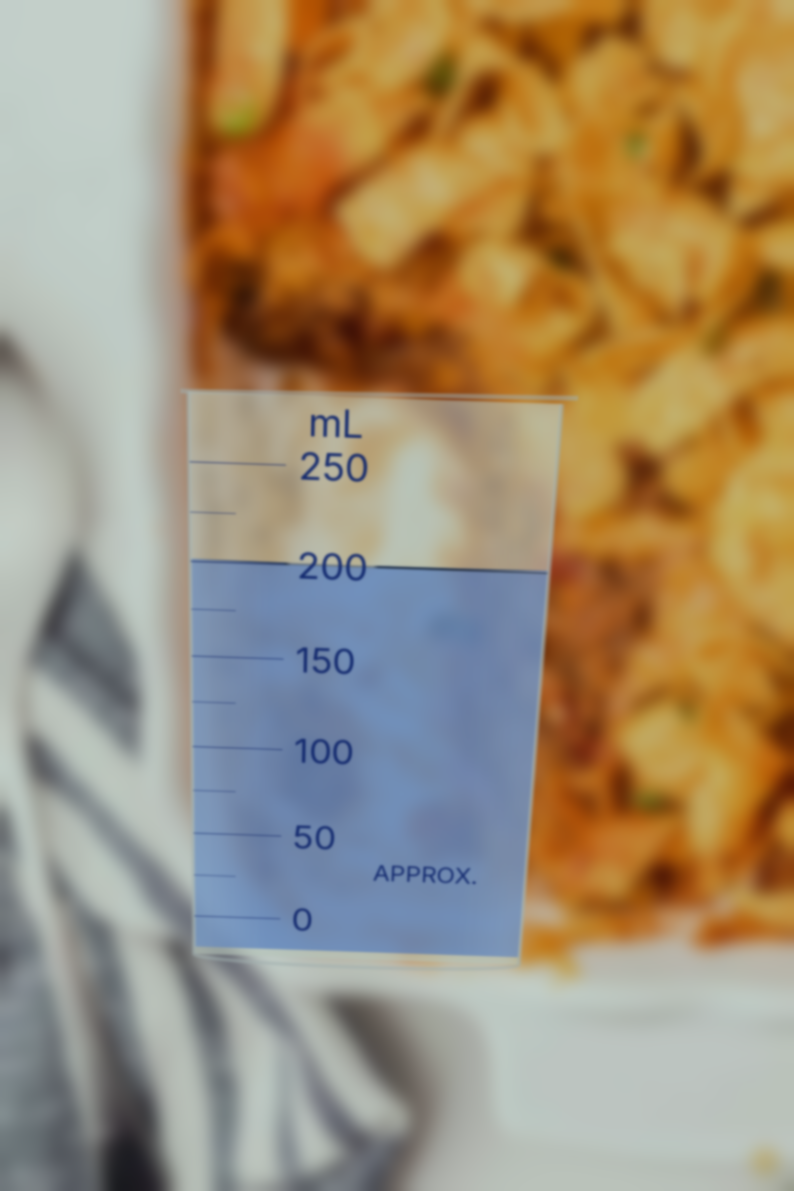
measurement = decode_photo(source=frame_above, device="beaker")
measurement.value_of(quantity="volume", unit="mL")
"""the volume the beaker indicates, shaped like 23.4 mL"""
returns 200 mL
